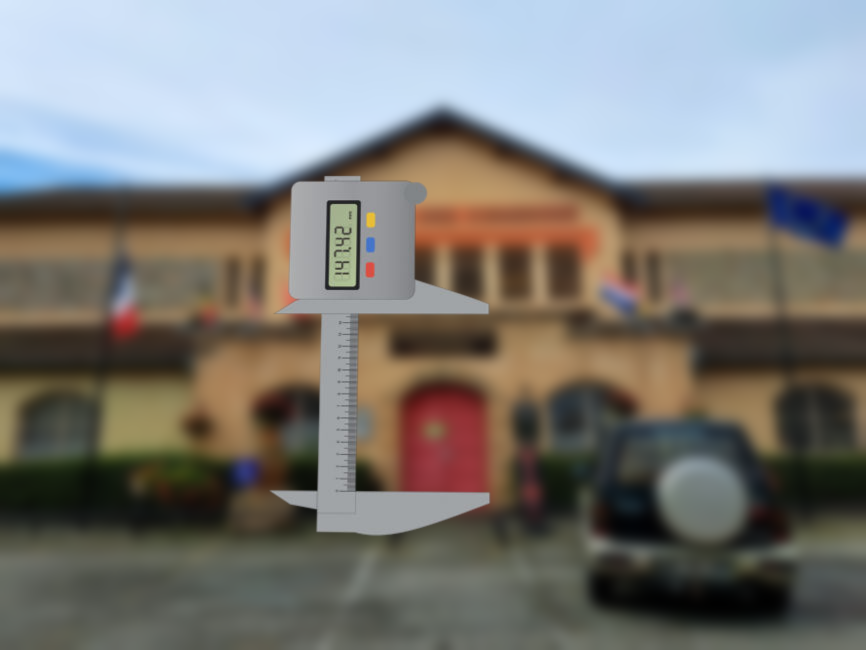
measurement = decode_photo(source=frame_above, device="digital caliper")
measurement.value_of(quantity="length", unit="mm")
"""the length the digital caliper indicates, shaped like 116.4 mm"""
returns 147.42 mm
